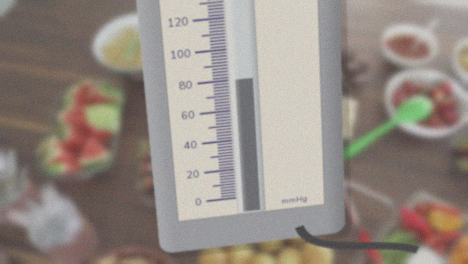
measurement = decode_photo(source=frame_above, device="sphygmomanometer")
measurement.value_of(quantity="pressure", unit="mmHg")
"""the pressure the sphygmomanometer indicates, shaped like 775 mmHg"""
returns 80 mmHg
